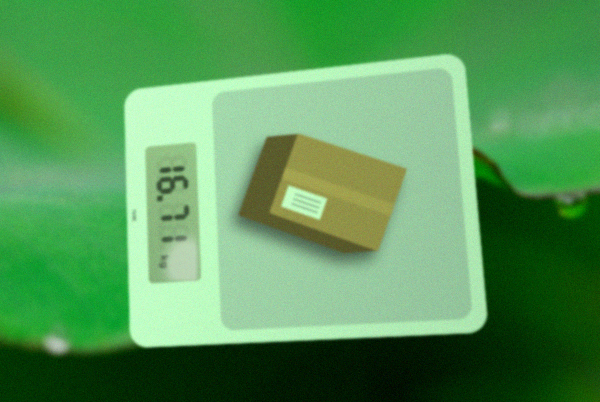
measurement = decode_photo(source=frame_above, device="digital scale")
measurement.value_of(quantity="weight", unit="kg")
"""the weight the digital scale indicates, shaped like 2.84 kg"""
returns 16.71 kg
